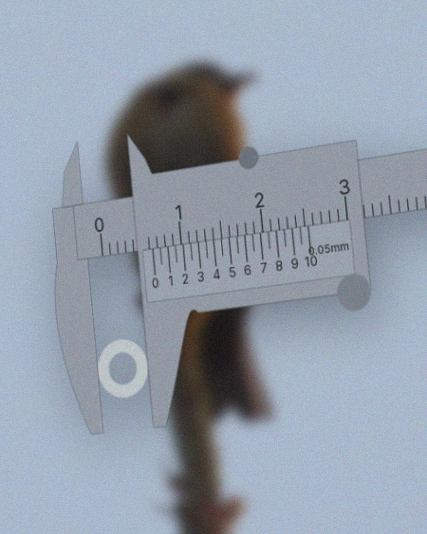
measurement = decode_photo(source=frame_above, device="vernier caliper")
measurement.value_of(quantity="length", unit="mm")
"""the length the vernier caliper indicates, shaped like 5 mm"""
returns 6.4 mm
